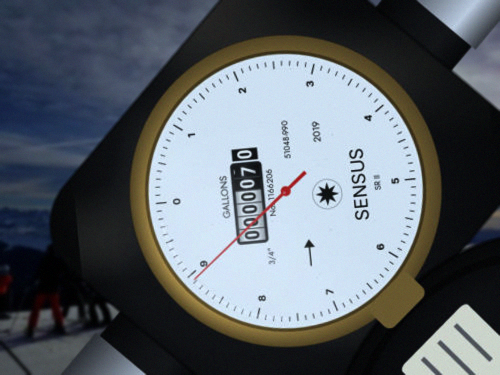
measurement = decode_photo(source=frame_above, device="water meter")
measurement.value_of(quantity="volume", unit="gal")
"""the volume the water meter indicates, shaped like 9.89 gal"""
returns 68.9 gal
